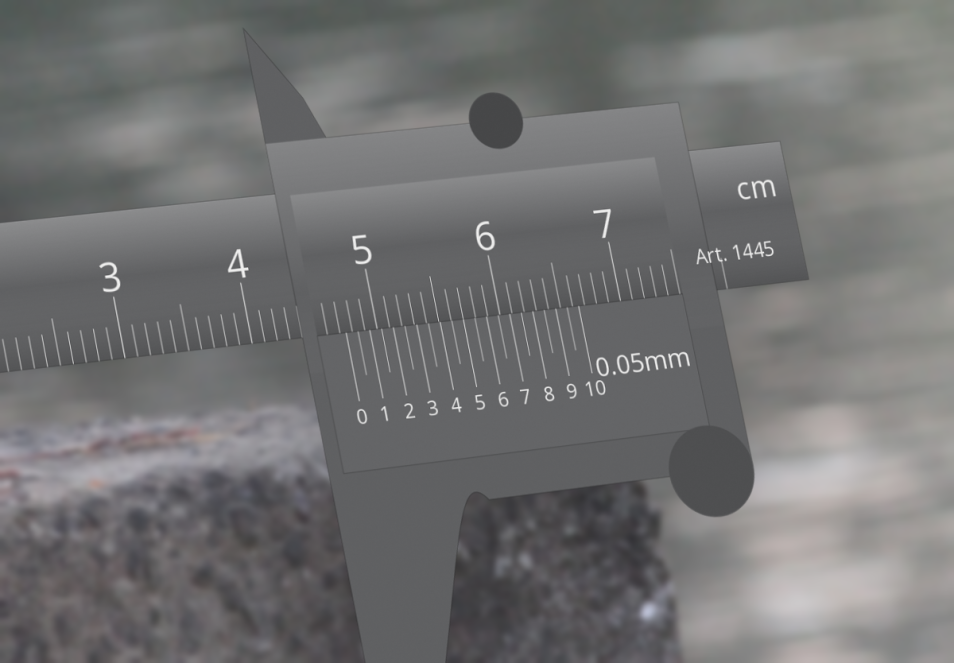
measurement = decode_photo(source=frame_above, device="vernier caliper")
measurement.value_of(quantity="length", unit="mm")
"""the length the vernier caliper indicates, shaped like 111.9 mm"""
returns 47.5 mm
